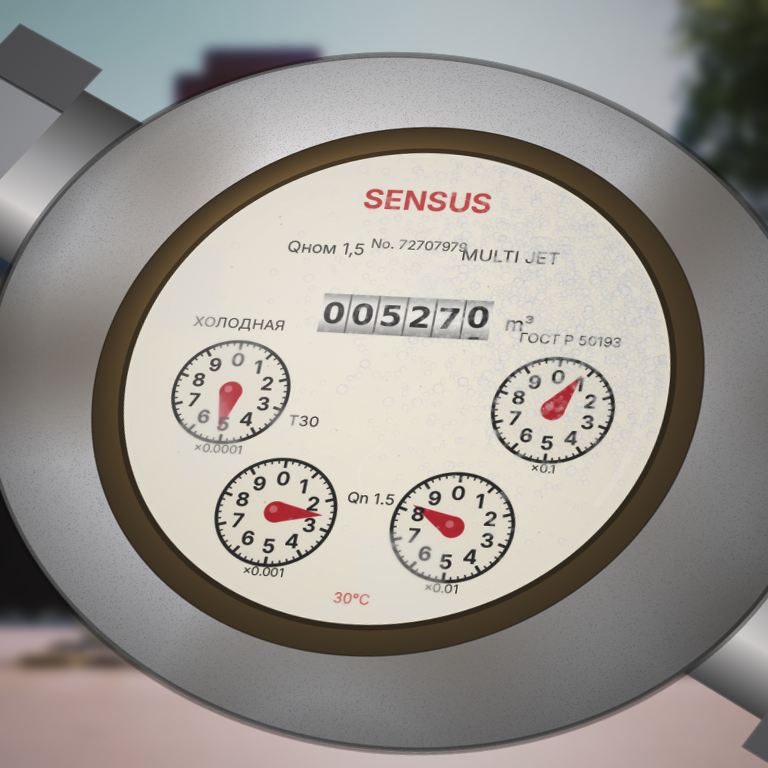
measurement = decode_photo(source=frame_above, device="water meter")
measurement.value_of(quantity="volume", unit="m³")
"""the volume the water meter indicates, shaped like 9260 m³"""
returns 5270.0825 m³
